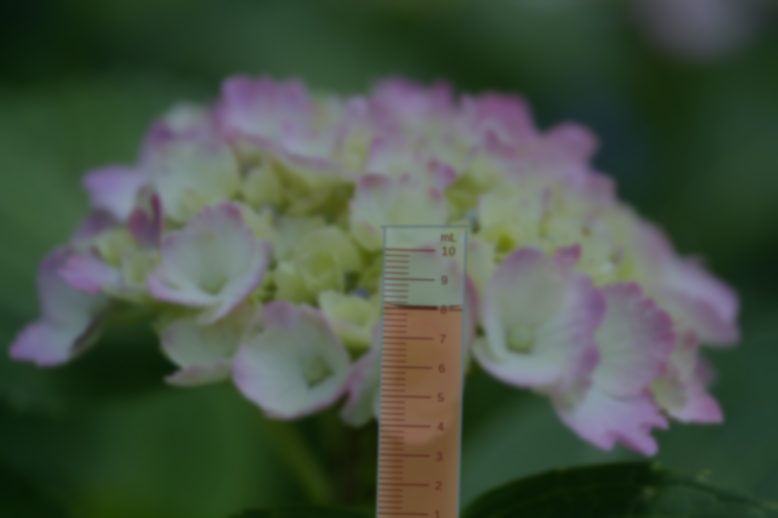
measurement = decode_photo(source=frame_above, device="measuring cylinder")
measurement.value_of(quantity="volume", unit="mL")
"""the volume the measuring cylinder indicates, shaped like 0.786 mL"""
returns 8 mL
